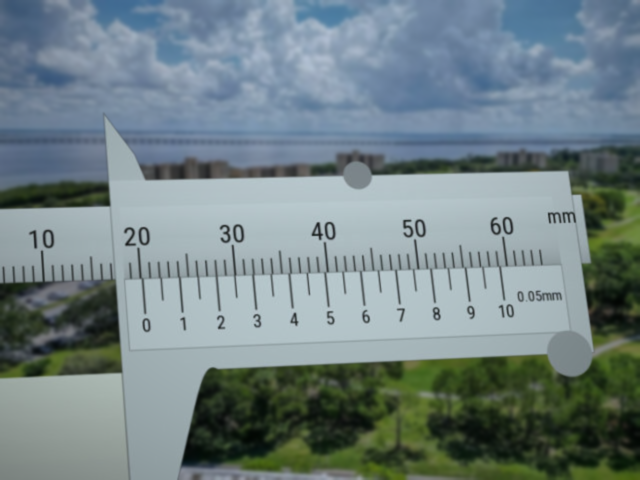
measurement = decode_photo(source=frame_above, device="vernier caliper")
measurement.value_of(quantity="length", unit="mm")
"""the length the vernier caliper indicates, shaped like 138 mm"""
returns 20.2 mm
